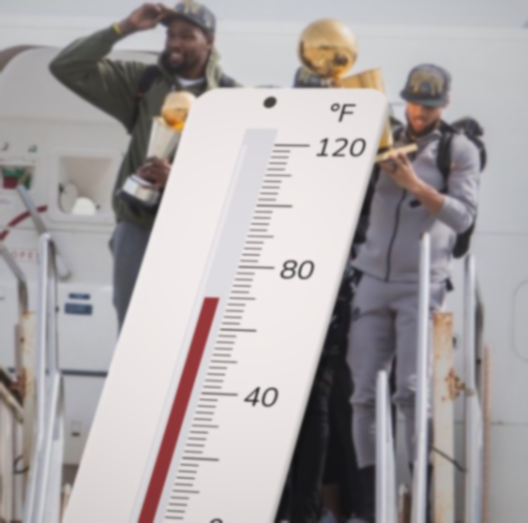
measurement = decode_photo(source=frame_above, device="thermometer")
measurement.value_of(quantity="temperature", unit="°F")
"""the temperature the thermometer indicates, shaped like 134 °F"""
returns 70 °F
